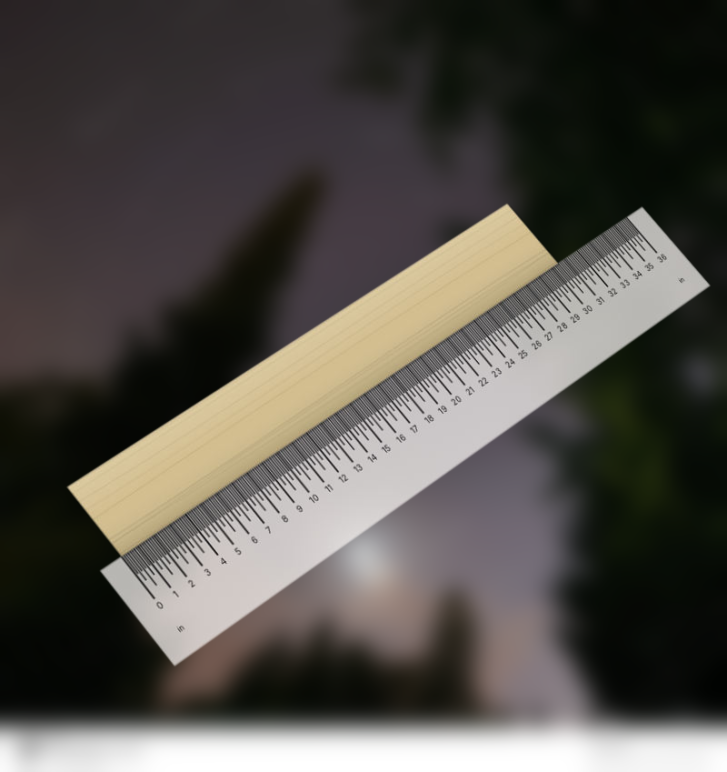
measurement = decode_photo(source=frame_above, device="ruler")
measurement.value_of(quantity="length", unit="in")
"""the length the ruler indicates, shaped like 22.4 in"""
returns 30.5 in
